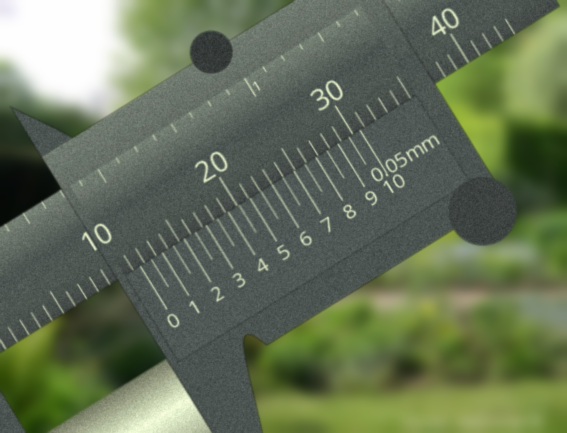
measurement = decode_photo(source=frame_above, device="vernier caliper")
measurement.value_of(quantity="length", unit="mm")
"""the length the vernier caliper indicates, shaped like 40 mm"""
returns 11.6 mm
